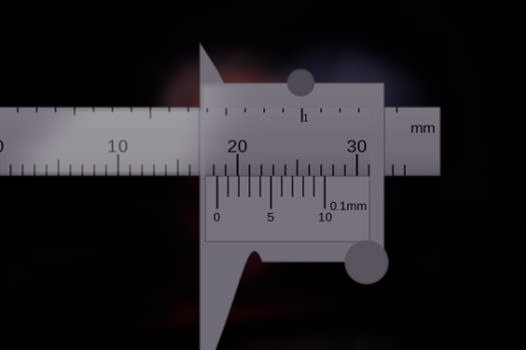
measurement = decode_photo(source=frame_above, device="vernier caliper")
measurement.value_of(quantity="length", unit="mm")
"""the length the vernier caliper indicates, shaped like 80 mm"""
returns 18.3 mm
